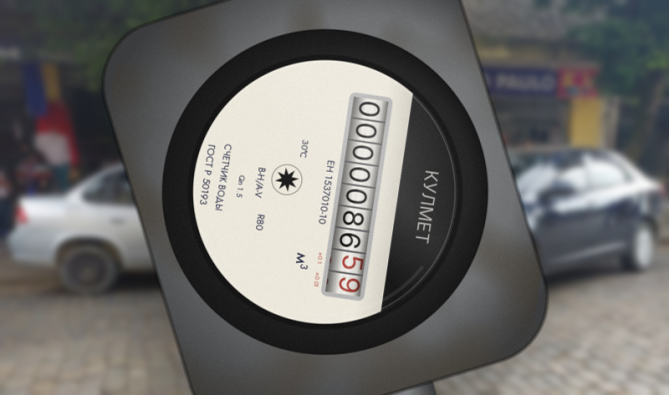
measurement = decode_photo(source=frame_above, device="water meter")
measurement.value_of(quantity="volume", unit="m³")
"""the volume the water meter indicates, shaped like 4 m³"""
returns 86.59 m³
